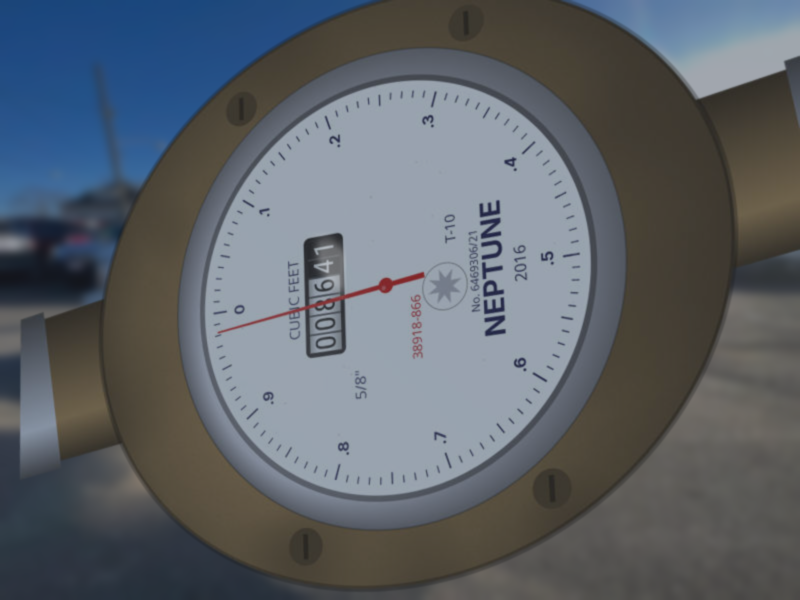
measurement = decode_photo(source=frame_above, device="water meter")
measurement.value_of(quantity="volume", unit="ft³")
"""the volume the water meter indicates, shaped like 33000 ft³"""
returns 8640.98 ft³
